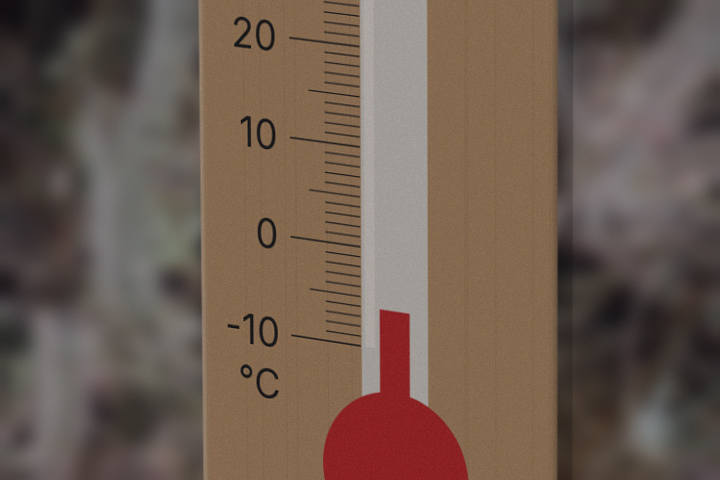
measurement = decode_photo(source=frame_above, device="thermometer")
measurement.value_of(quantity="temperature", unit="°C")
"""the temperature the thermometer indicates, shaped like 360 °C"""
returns -6 °C
